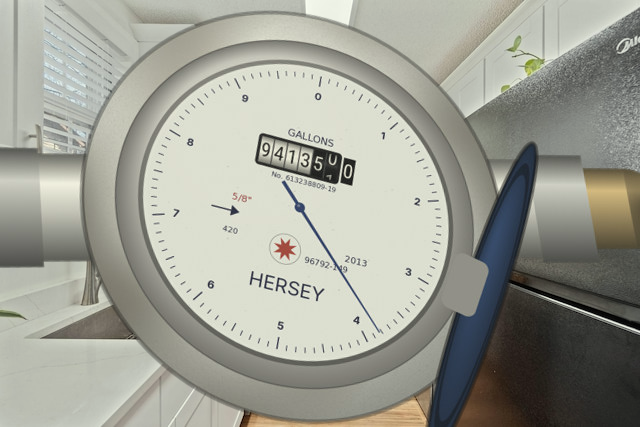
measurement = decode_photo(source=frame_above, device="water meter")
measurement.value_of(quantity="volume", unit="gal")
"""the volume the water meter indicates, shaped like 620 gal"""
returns 9413503.8 gal
